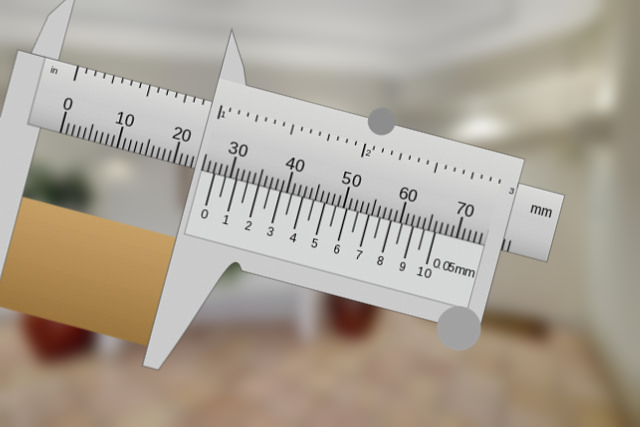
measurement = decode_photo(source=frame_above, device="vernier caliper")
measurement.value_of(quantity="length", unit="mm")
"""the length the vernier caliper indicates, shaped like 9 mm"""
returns 27.2 mm
